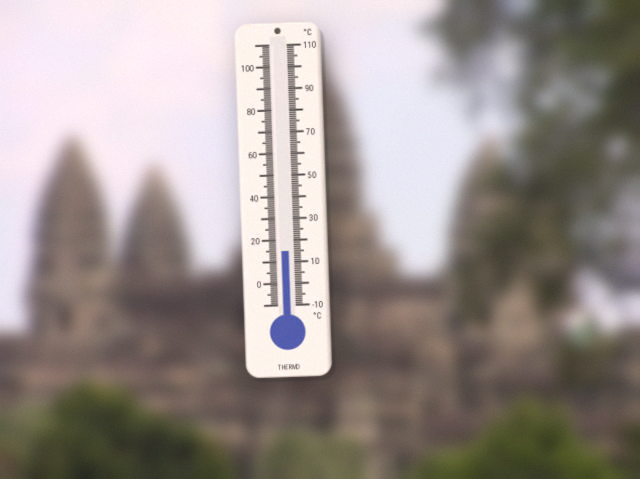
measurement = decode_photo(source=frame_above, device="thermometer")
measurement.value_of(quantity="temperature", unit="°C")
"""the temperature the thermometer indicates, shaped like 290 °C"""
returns 15 °C
